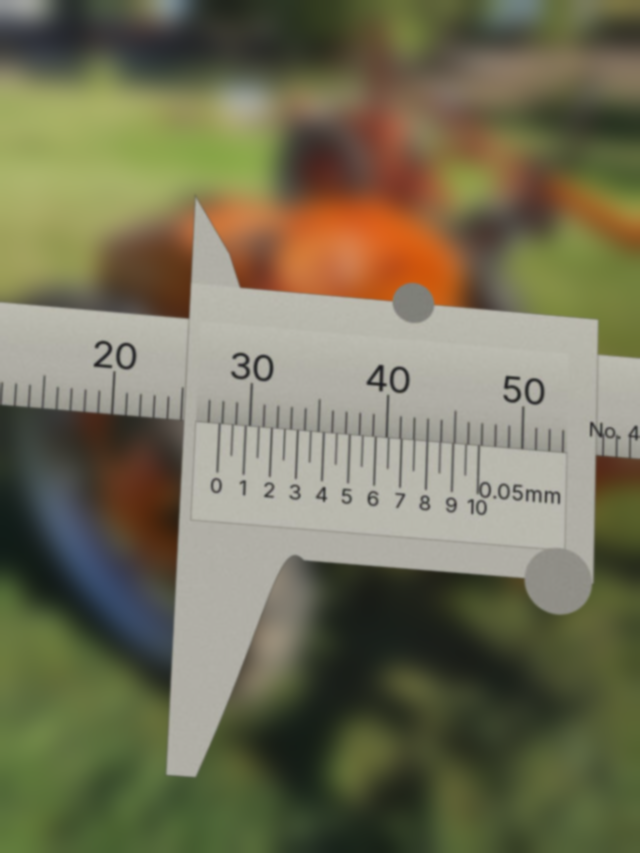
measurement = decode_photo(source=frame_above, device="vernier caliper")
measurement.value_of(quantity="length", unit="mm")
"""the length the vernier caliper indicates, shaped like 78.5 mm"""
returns 27.8 mm
